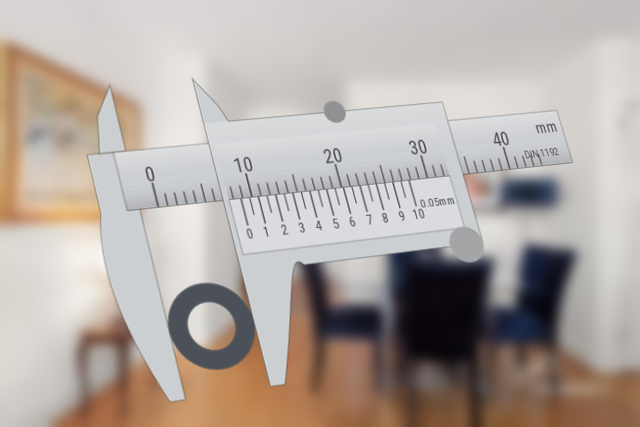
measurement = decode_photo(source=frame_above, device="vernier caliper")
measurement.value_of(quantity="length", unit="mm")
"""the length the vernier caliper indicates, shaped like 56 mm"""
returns 8.8 mm
